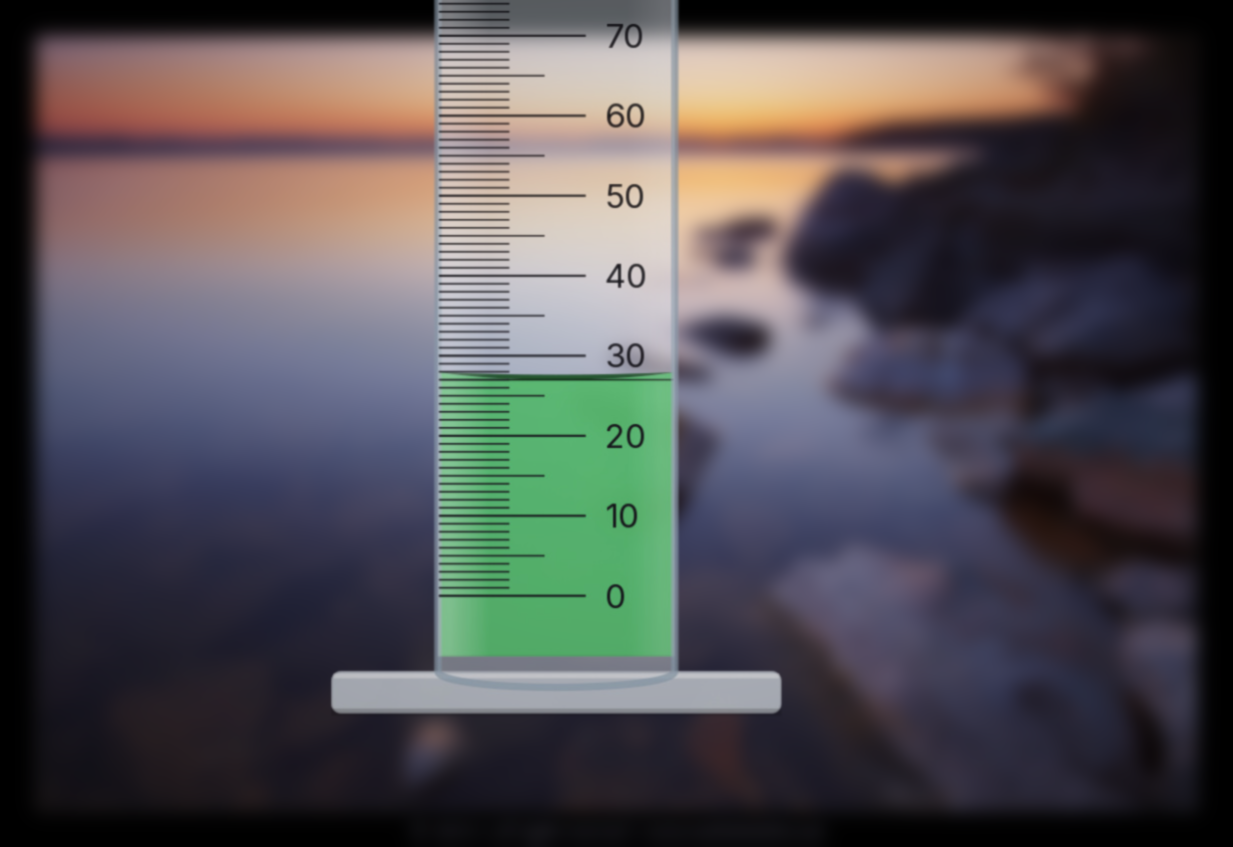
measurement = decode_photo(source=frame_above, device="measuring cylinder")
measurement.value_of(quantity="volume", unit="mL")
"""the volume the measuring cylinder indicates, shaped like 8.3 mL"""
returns 27 mL
